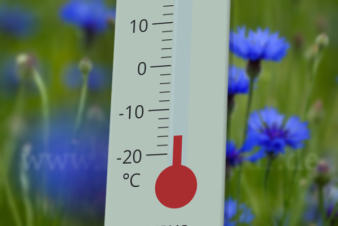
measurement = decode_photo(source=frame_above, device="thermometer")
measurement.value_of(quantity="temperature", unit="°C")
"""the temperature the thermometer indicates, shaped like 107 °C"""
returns -16 °C
